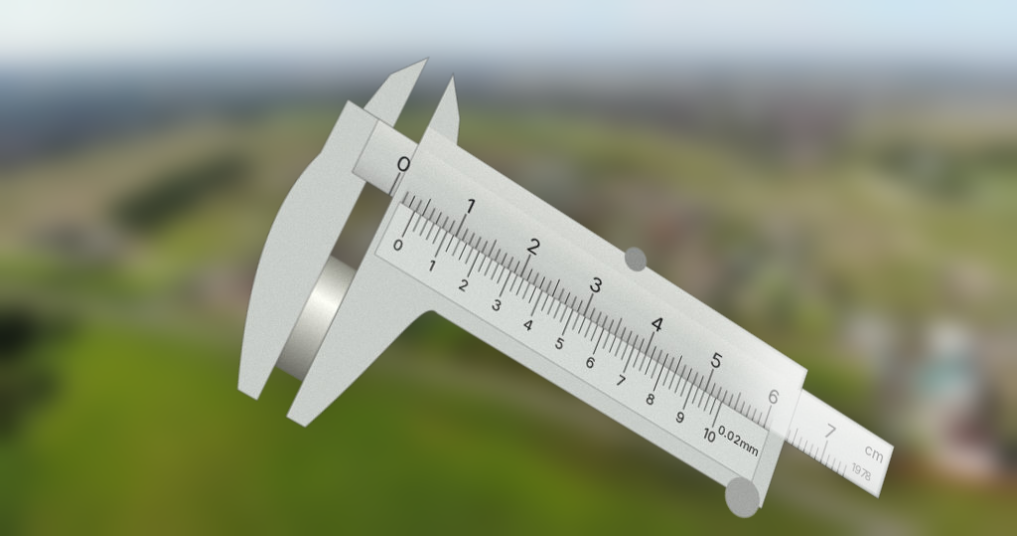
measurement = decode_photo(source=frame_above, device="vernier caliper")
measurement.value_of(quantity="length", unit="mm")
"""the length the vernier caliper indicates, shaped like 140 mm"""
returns 3.8 mm
